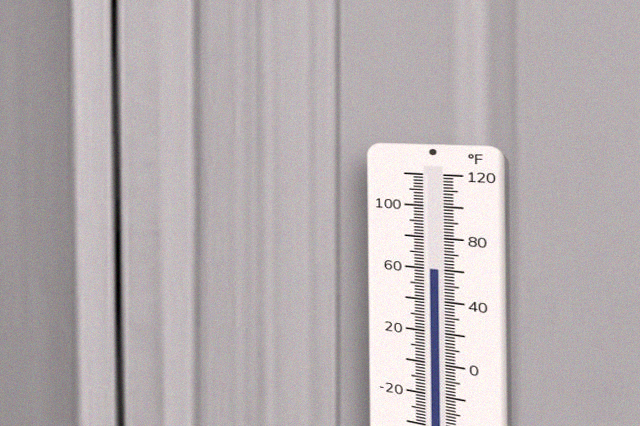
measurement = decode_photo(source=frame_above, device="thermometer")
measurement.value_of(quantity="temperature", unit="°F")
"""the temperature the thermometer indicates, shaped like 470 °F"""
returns 60 °F
